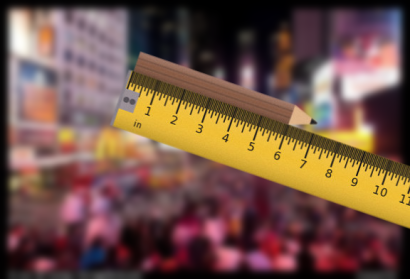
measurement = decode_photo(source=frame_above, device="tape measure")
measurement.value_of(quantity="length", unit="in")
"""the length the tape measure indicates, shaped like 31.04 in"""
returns 7 in
